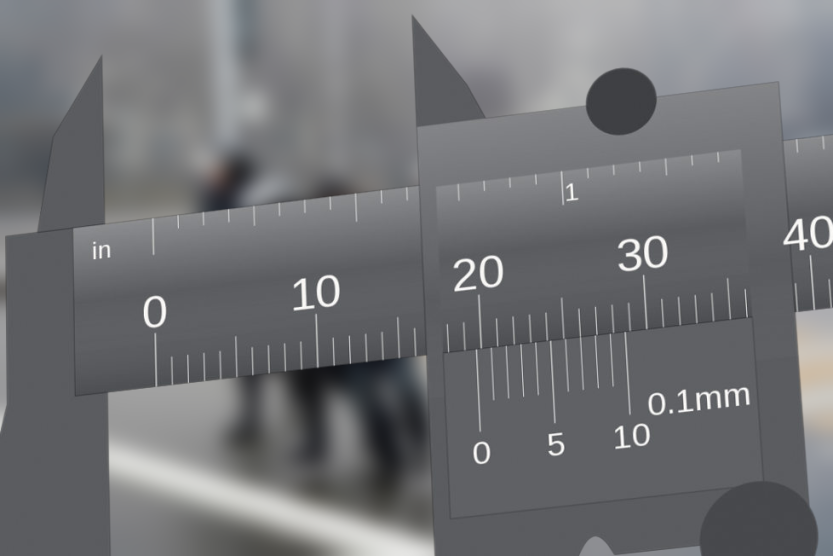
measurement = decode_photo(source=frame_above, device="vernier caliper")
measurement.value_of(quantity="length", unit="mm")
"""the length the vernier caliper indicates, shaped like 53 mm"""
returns 19.7 mm
